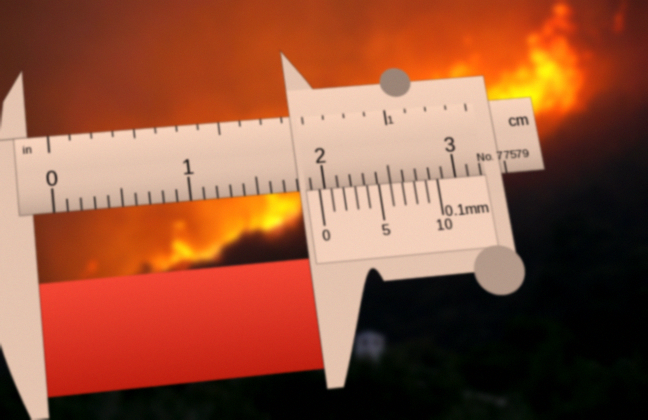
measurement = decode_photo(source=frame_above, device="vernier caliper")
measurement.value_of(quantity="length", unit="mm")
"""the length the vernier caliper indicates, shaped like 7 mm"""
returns 19.6 mm
